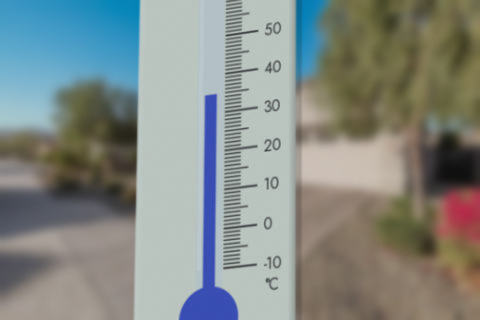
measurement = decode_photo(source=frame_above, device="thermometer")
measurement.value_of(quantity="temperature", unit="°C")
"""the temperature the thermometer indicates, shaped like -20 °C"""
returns 35 °C
